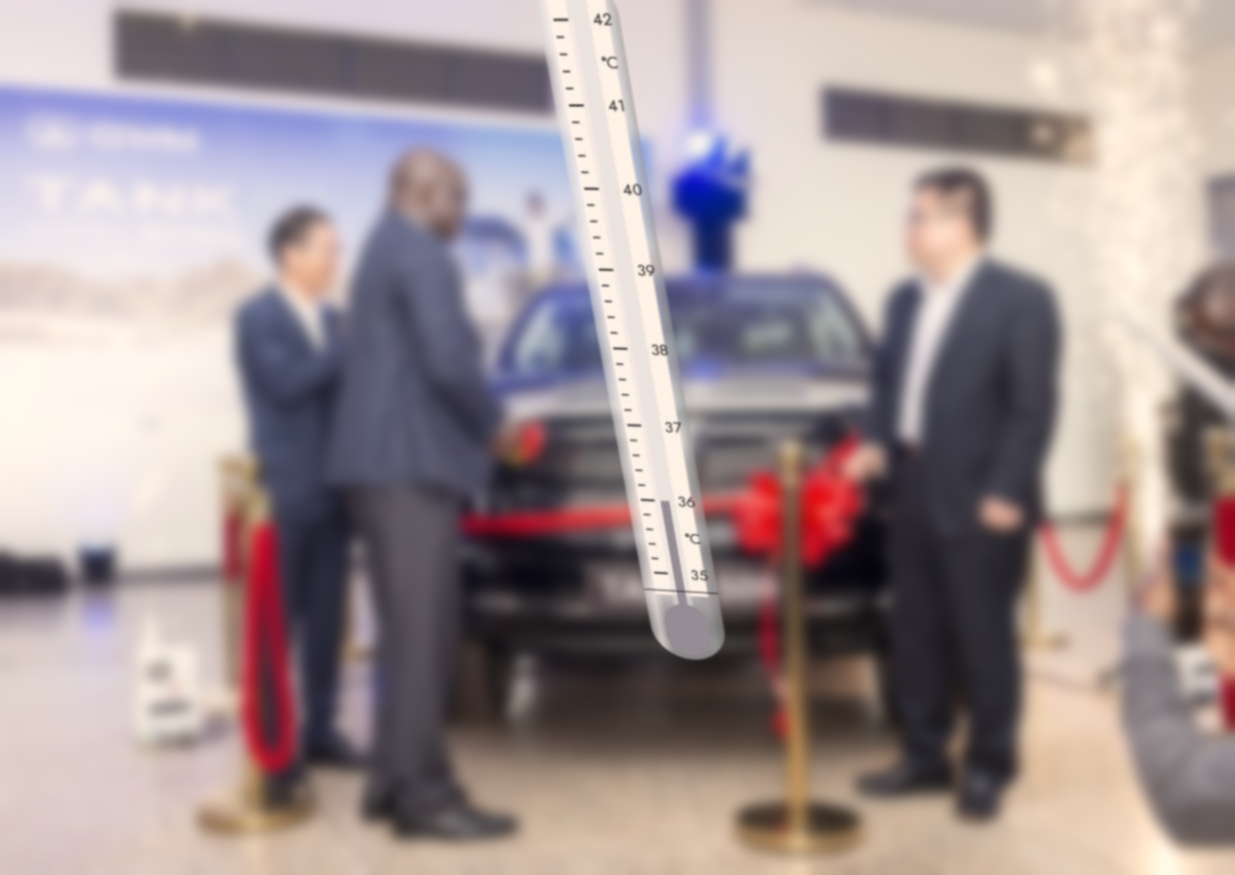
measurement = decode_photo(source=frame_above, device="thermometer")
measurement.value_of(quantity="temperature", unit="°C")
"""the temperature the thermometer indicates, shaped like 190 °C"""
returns 36 °C
